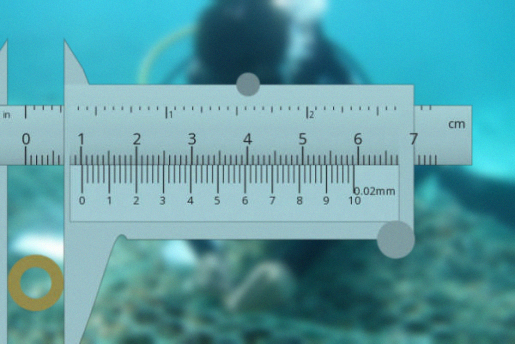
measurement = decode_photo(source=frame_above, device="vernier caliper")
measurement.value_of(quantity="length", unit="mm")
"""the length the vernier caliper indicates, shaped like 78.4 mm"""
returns 10.2 mm
